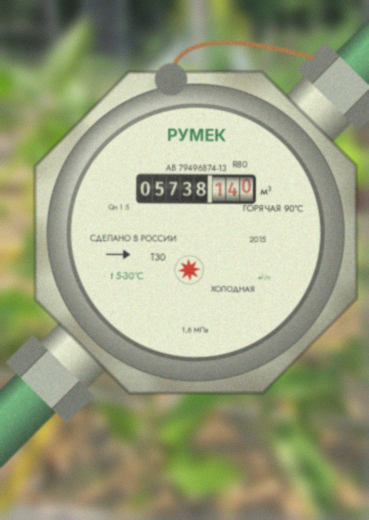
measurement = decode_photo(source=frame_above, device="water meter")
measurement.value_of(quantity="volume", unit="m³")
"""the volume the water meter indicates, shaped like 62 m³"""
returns 5738.140 m³
